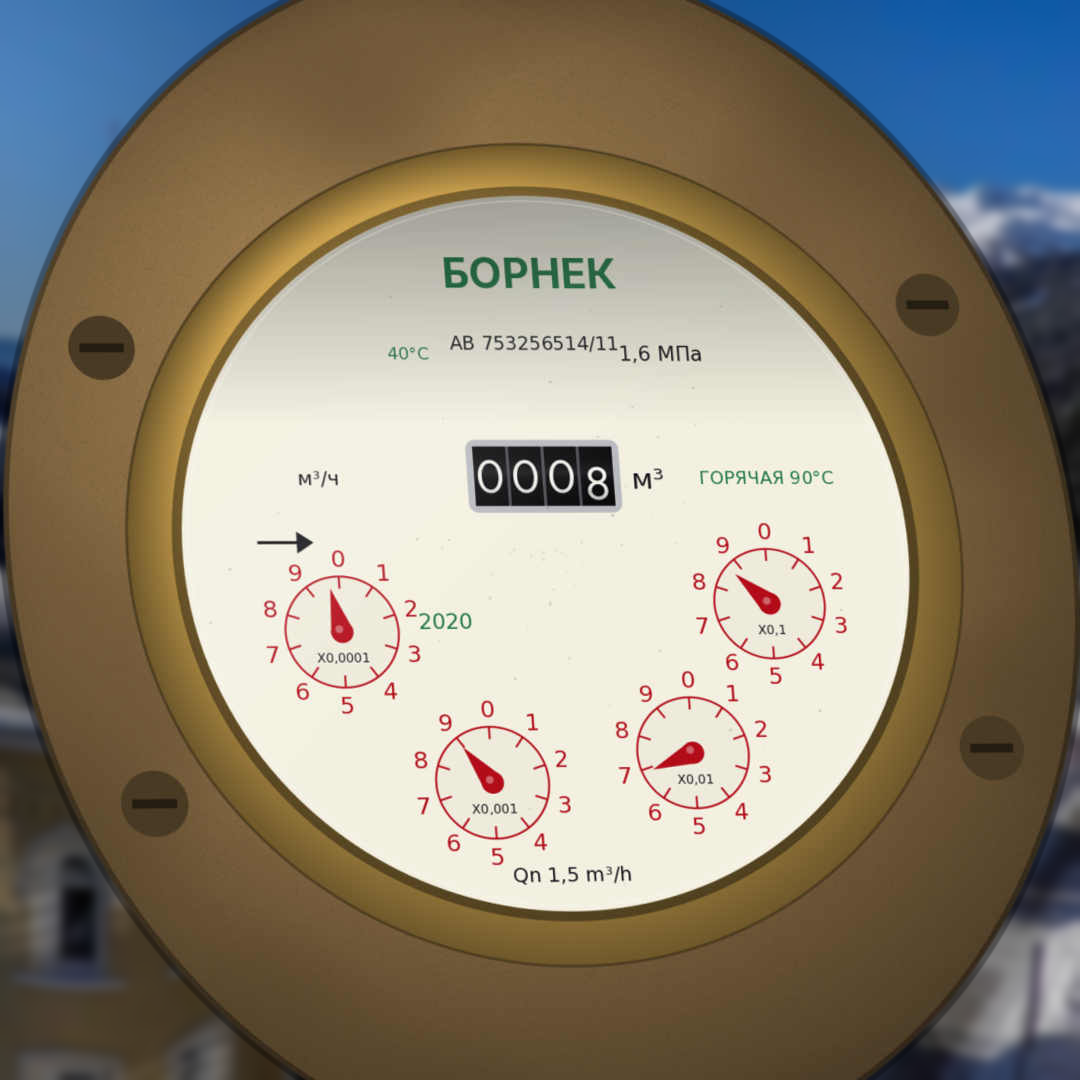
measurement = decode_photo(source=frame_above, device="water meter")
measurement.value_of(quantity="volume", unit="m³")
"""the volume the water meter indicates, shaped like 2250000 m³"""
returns 7.8689 m³
